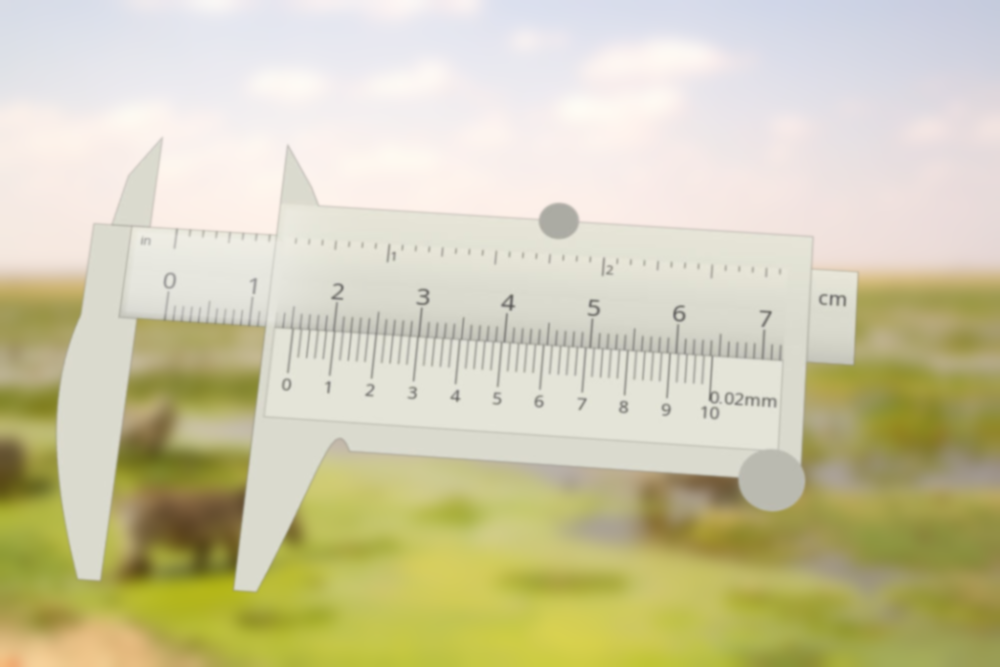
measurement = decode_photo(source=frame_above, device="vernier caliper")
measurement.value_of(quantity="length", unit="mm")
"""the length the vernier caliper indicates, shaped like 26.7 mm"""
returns 15.2 mm
